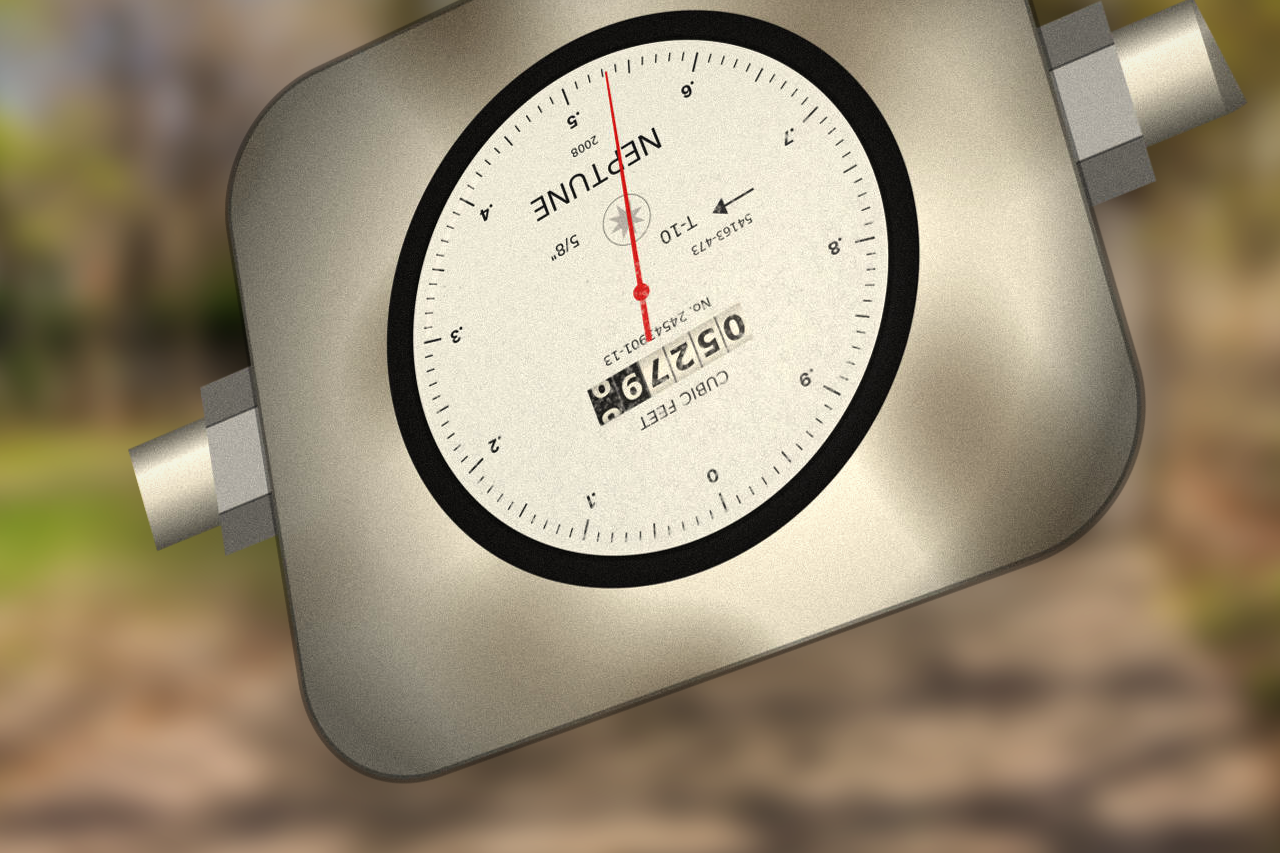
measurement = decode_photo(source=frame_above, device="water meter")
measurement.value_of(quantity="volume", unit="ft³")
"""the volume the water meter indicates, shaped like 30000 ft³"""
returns 52798.53 ft³
